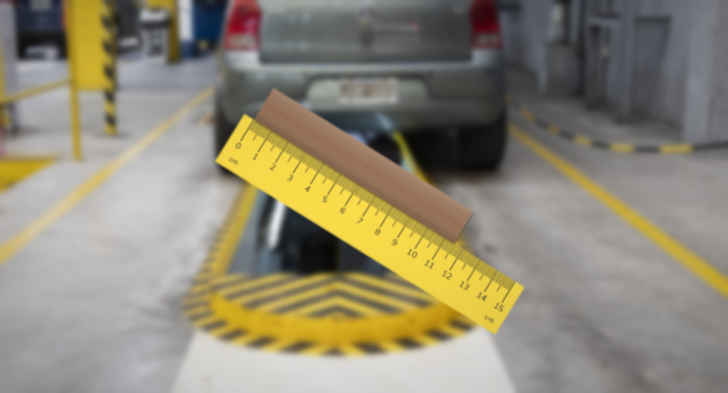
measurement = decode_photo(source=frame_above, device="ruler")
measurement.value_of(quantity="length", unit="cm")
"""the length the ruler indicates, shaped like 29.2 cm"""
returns 11.5 cm
